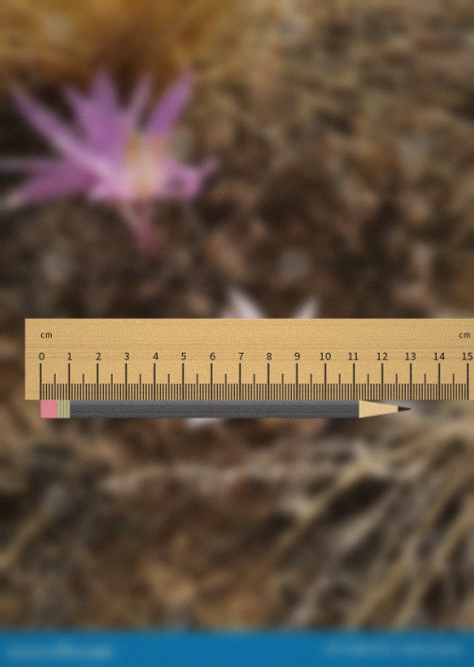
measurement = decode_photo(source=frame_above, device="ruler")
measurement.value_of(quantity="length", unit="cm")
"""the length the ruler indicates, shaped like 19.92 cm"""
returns 13 cm
